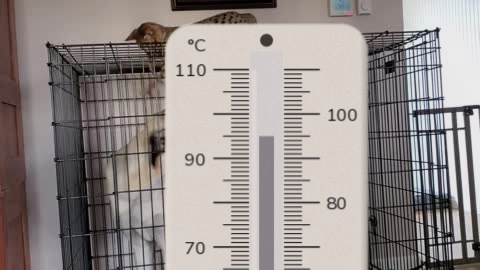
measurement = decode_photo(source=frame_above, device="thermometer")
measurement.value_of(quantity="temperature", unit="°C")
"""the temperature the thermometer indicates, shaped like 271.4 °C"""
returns 95 °C
